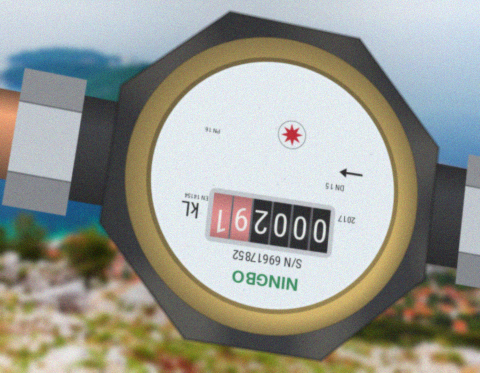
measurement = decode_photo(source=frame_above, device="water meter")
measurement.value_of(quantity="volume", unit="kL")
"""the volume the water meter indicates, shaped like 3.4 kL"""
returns 2.91 kL
